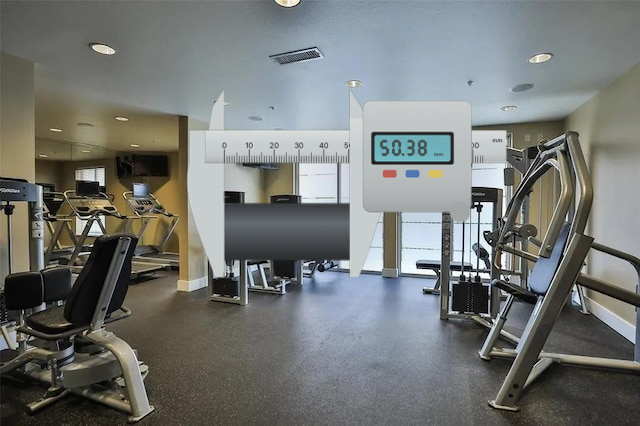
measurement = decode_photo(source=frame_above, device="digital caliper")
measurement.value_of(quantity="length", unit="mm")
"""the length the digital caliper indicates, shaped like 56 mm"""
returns 50.38 mm
